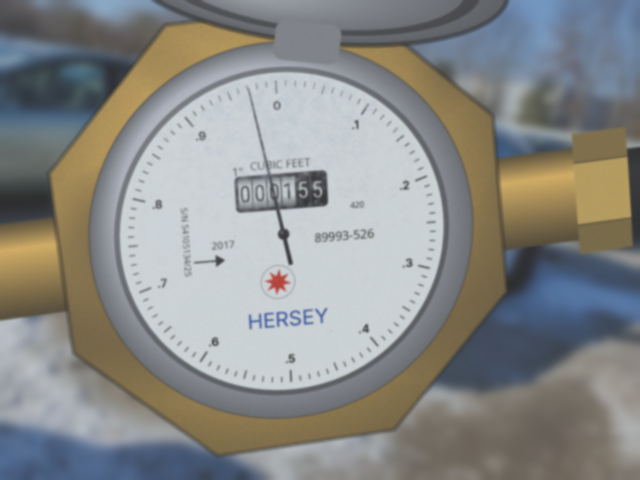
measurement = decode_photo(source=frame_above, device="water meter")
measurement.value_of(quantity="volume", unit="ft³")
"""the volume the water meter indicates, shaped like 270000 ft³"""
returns 154.97 ft³
